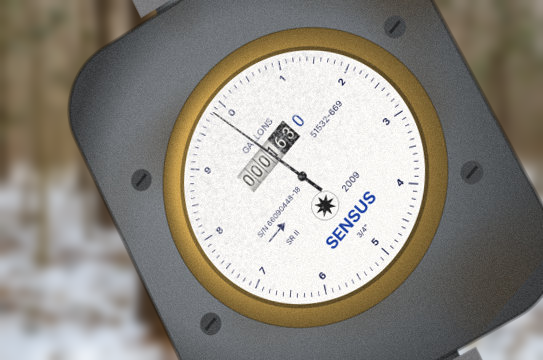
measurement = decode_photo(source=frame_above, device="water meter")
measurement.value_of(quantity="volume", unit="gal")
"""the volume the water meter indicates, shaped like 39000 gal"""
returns 1629.8 gal
